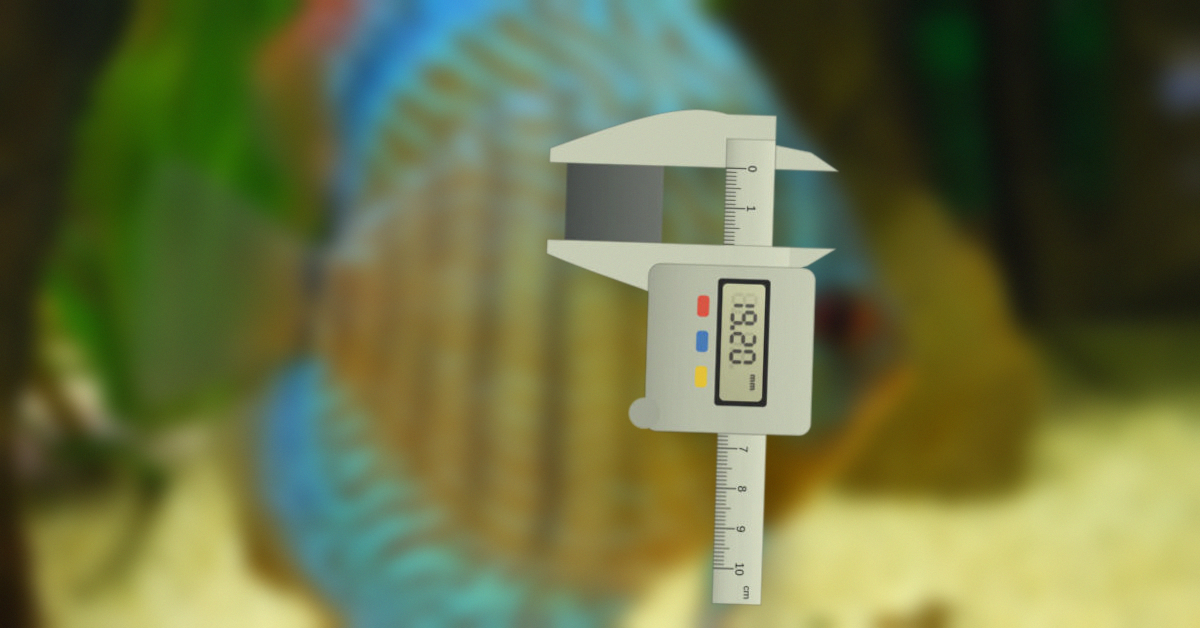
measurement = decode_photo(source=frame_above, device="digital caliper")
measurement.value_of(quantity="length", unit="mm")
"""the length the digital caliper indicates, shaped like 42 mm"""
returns 19.20 mm
